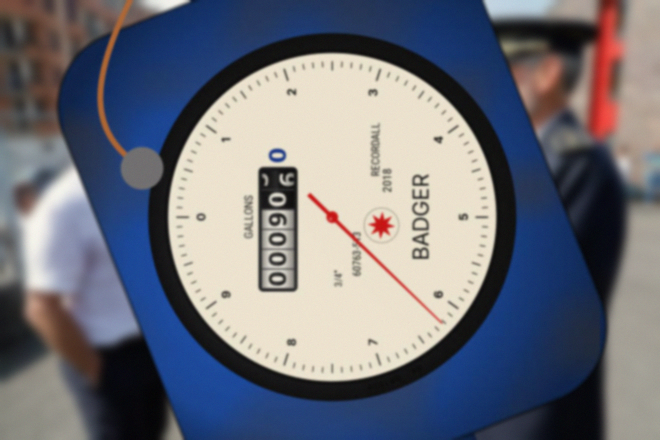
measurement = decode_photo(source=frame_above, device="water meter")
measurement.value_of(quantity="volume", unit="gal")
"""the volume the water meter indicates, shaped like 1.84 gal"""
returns 9056.2 gal
